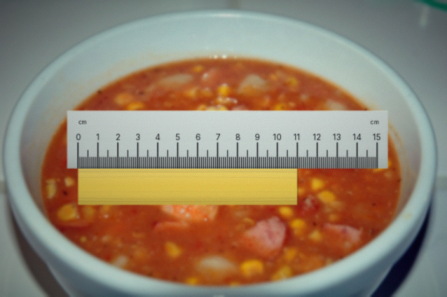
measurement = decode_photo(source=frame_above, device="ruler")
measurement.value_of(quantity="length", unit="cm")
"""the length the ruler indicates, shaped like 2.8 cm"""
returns 11 cm
